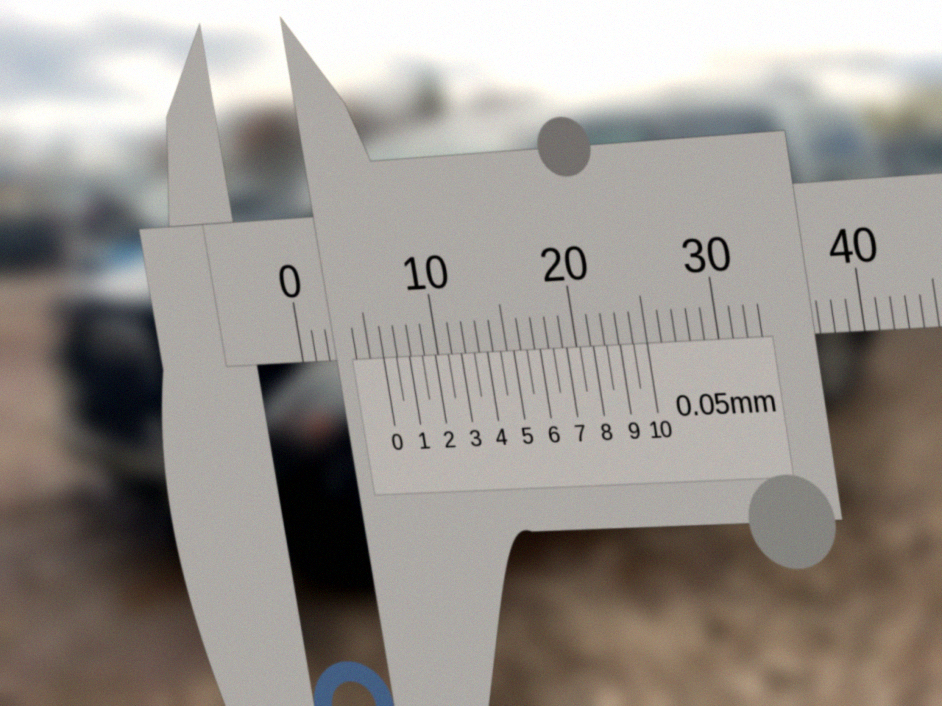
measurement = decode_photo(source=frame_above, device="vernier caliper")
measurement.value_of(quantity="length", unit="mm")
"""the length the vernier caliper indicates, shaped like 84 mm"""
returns 6.0 mm
